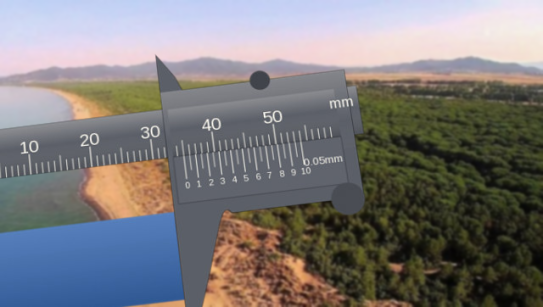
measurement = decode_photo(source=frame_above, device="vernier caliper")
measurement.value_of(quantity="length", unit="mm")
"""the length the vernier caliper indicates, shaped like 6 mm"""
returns 35.0 mm
